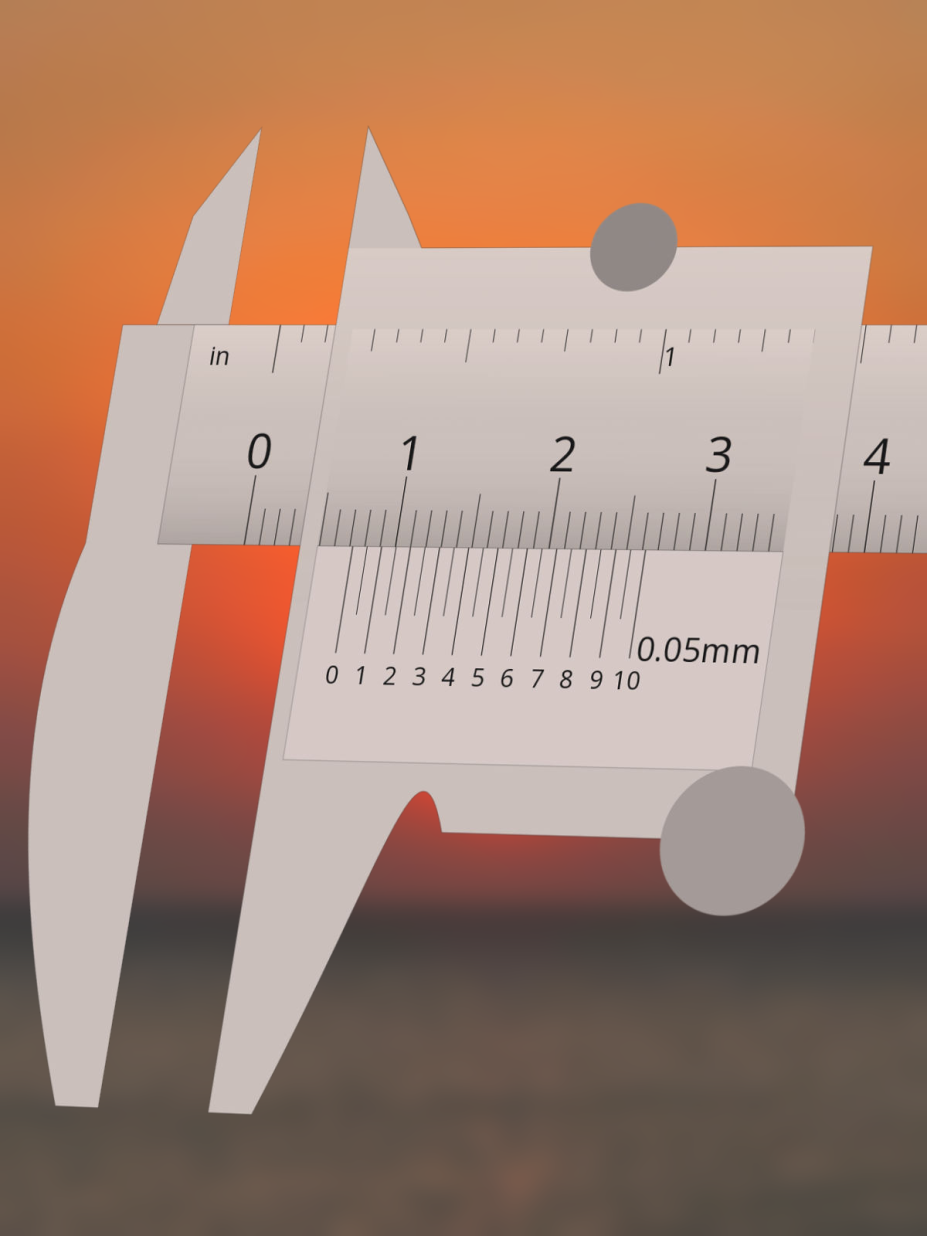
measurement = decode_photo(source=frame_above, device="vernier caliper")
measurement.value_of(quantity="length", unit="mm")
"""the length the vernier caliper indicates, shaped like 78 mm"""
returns 7.2 mm
